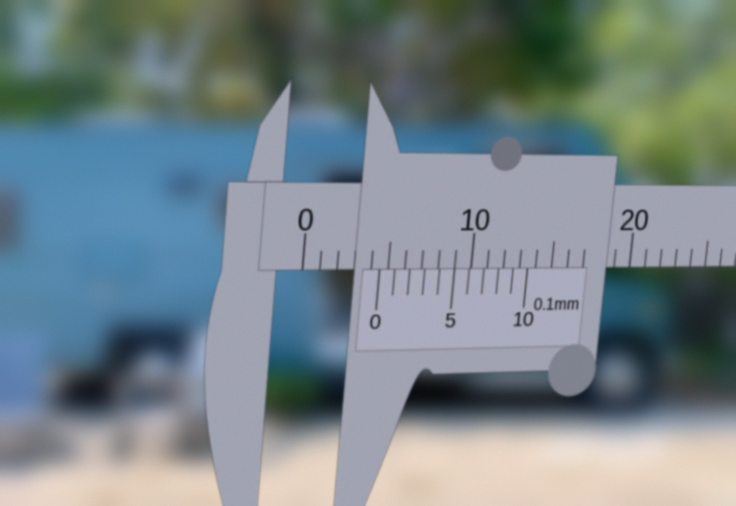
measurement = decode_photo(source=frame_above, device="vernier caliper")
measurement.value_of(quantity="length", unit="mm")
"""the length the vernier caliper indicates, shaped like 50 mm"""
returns 4.5 mm
